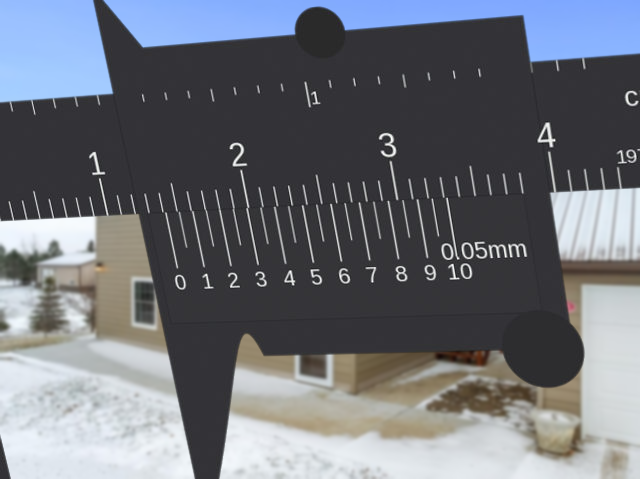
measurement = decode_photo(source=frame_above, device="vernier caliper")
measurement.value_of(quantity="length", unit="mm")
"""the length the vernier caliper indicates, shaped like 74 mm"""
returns 14.2 mm
